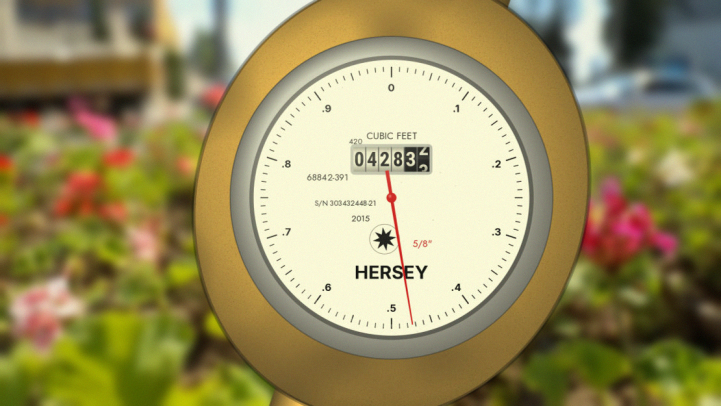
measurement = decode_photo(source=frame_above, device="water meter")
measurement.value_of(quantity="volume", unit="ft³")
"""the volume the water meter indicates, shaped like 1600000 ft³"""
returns 42832.47 ft³
